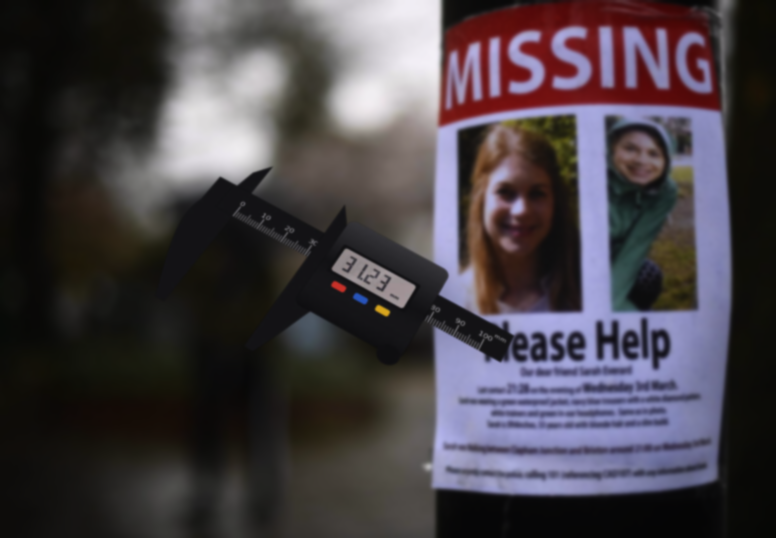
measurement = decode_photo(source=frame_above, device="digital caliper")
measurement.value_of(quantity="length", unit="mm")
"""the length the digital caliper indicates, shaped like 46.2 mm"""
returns 31.23 mm
